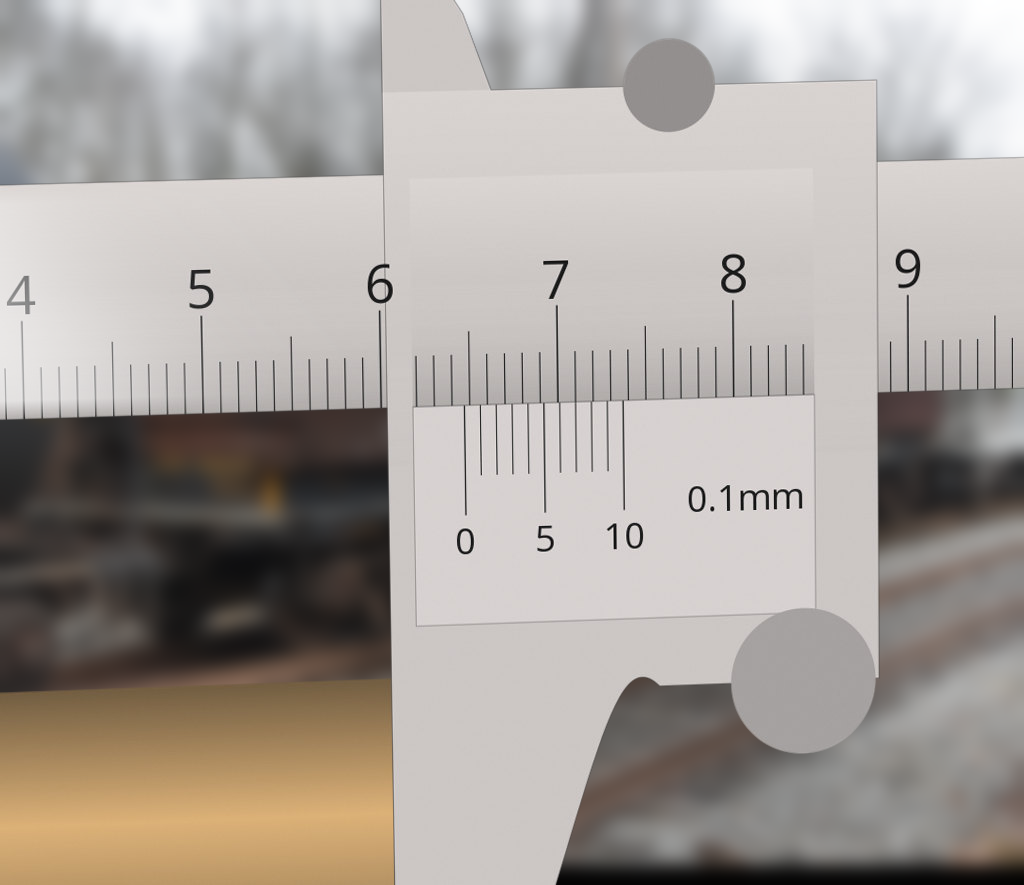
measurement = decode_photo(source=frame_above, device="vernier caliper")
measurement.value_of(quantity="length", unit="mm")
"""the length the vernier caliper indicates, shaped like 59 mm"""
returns 64.7 mm
